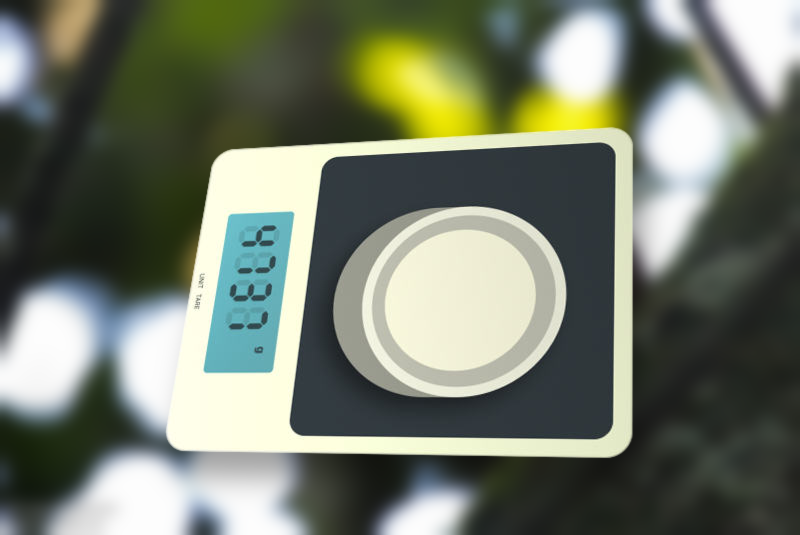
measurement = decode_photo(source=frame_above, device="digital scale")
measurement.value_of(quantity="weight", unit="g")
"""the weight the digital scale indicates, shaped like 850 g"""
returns 4737 g
